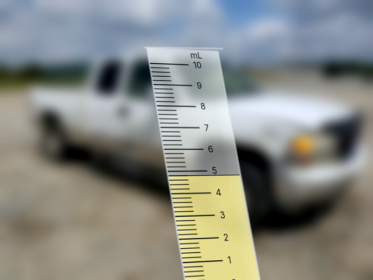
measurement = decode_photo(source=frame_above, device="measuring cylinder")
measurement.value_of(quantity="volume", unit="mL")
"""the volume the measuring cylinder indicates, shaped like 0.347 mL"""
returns 4.8 mL
